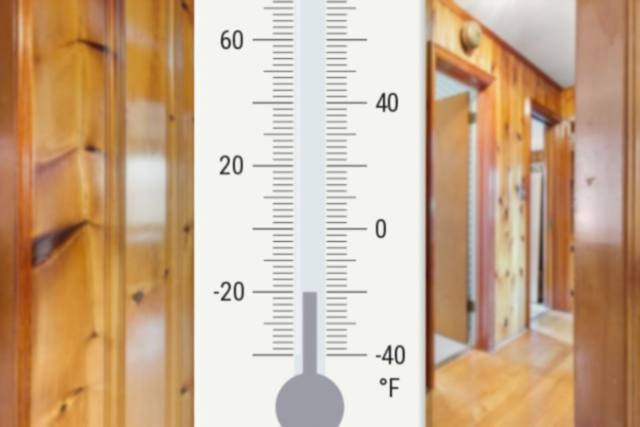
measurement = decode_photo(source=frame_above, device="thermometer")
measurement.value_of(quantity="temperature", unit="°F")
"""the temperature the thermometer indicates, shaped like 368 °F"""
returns -20 °F
